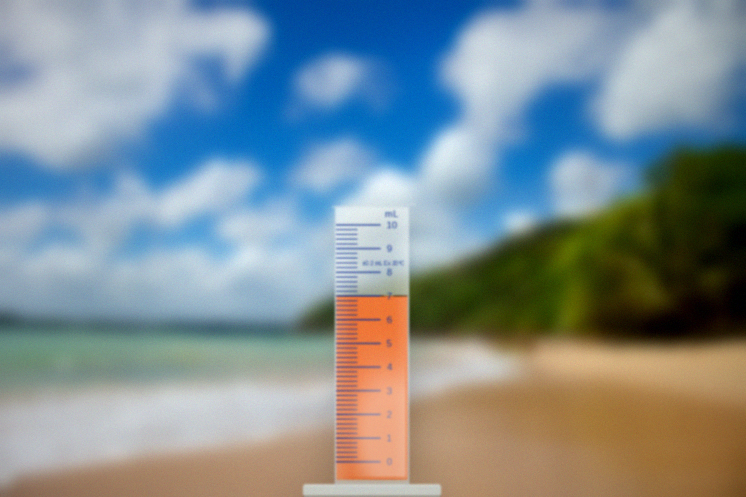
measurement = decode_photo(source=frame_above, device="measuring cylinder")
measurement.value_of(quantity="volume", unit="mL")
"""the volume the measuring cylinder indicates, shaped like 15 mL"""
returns 7 mL
